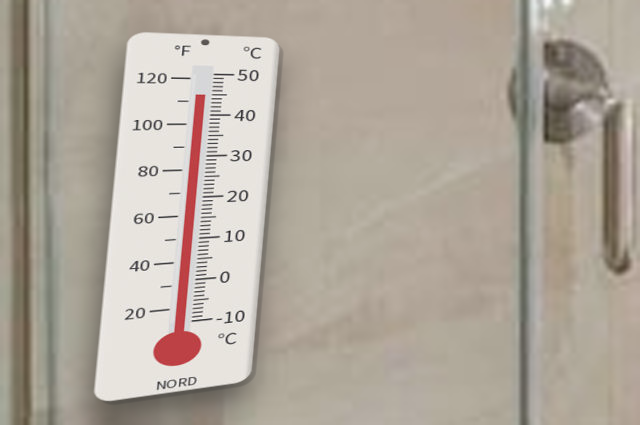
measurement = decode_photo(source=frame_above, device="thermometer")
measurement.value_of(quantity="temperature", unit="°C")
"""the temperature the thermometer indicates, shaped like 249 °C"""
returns 45 °C
